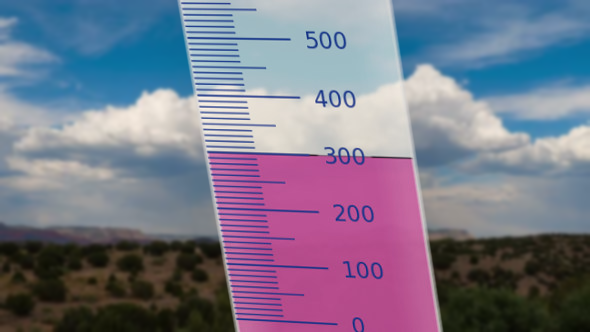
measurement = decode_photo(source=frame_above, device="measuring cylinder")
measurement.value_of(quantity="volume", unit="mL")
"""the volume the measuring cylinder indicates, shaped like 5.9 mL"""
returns 300 mL
